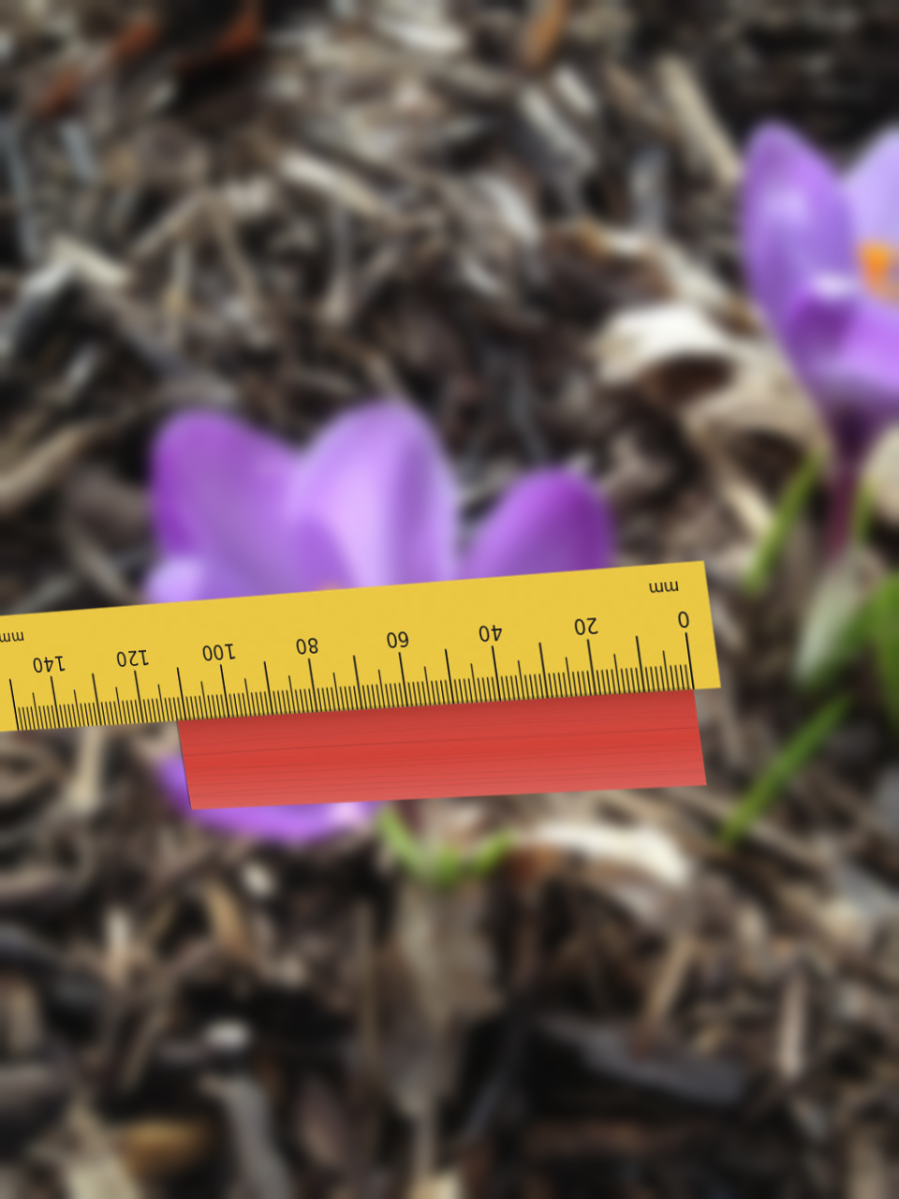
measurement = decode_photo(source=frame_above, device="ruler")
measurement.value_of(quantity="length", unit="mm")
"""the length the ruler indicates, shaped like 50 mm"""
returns 112 mm
